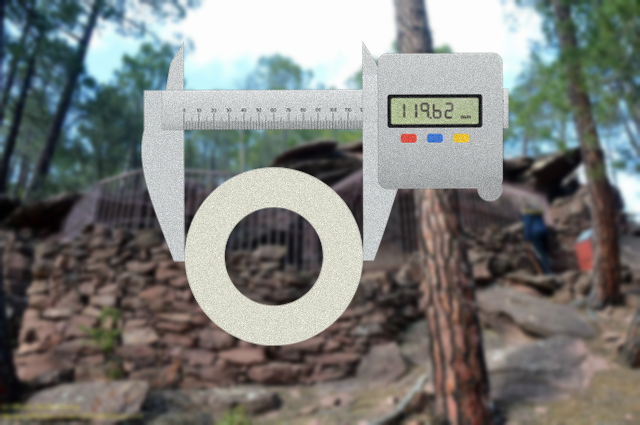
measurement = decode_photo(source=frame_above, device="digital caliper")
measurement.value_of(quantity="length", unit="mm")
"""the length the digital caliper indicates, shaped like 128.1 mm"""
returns 119.62 mm
